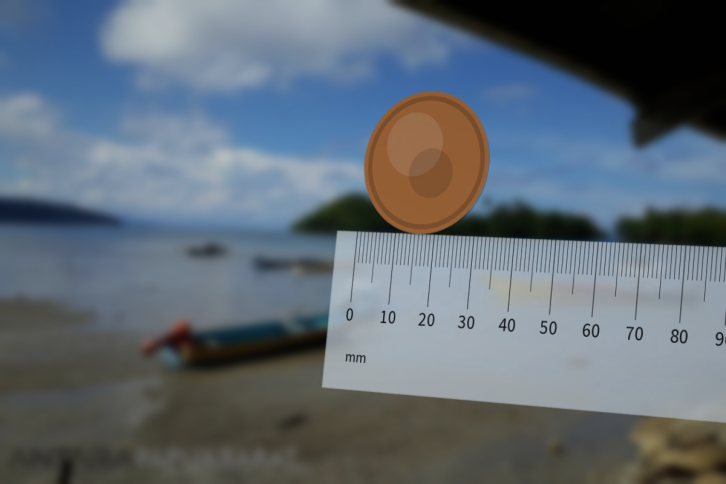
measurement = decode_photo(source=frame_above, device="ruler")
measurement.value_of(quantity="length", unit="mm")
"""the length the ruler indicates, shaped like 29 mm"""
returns 32 mm
